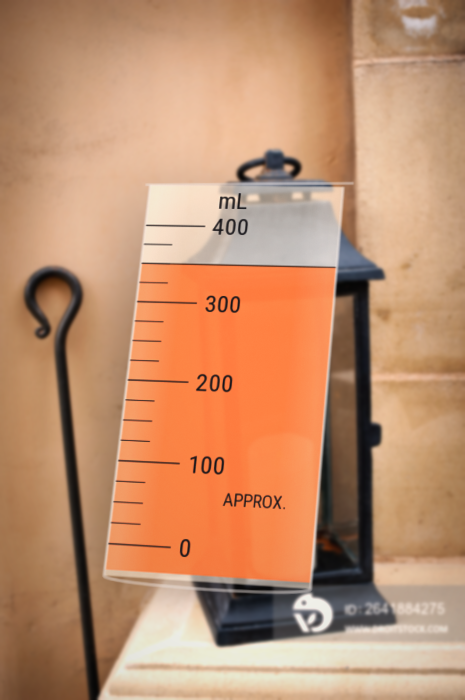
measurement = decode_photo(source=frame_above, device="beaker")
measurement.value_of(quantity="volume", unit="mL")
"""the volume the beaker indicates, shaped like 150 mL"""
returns 350 mL
